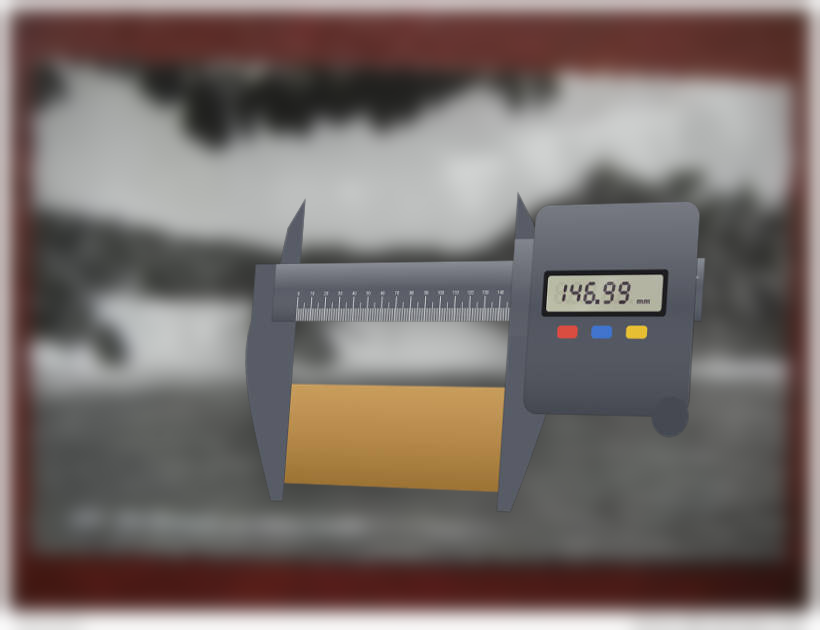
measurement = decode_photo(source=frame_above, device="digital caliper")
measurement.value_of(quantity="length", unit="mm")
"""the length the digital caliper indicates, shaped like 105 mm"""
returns 146.99 mm
